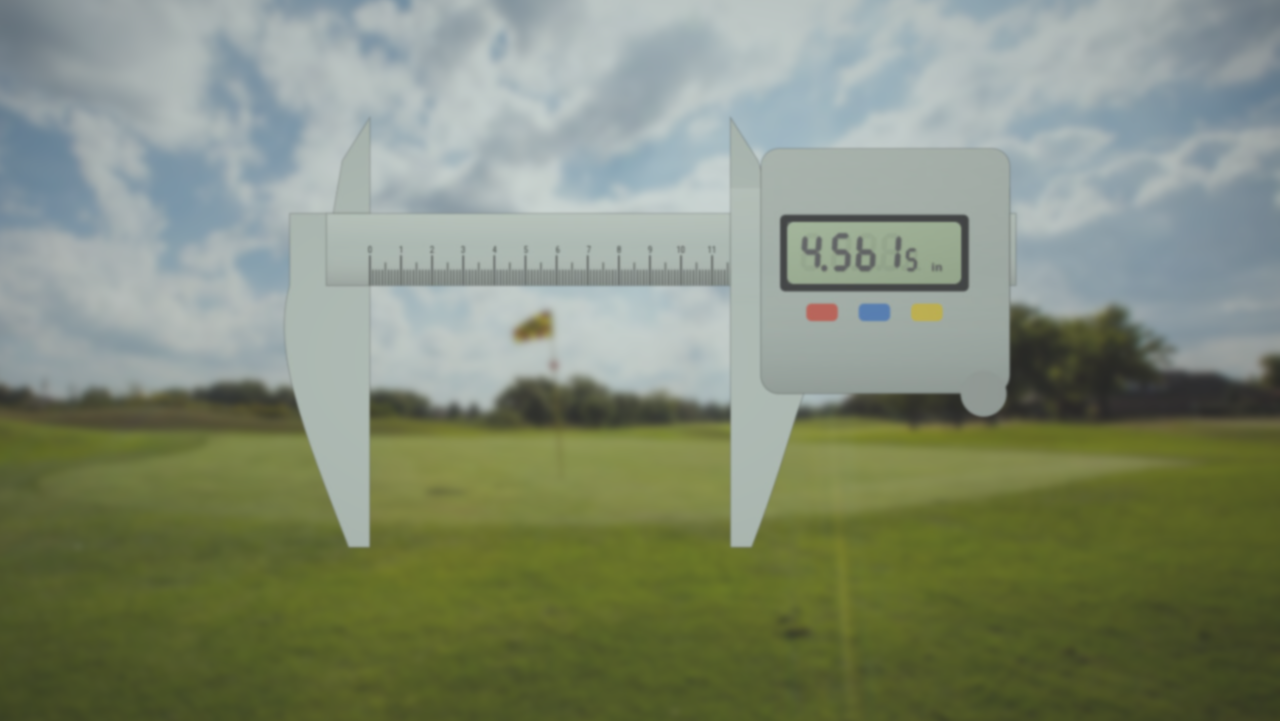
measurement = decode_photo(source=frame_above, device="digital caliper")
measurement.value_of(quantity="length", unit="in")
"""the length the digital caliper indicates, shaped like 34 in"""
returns 4.5615 in
